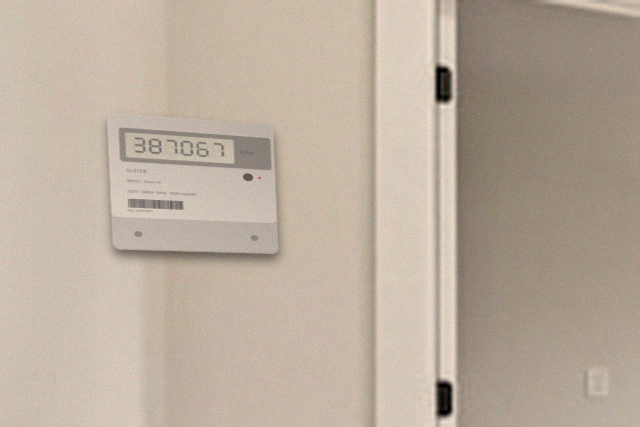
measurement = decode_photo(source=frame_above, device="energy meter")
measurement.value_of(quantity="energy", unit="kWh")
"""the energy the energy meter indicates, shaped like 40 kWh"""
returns 387067 kWh
